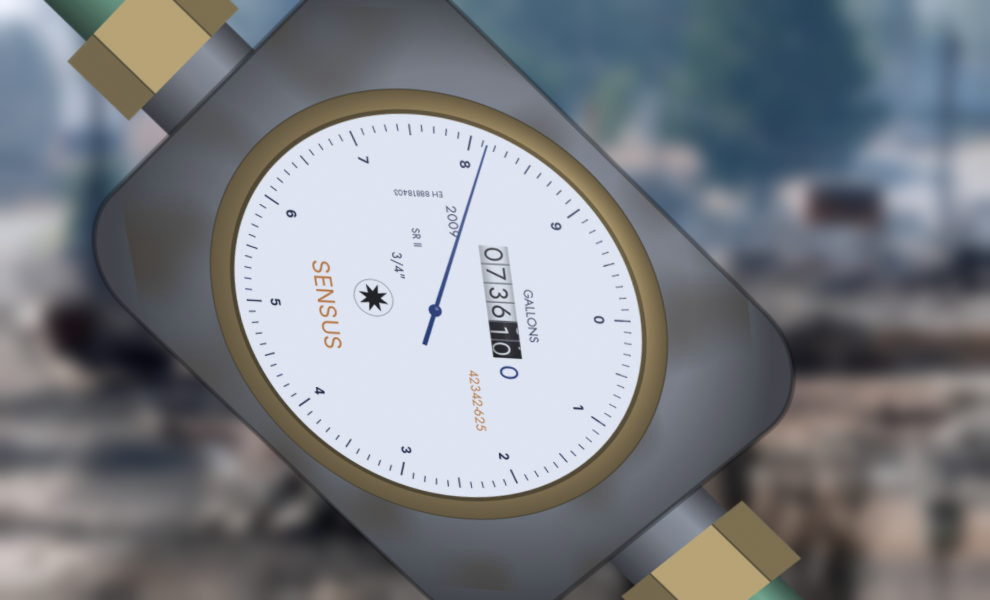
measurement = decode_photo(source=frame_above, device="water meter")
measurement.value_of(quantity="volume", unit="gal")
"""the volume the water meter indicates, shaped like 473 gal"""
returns 736098.1 gal
